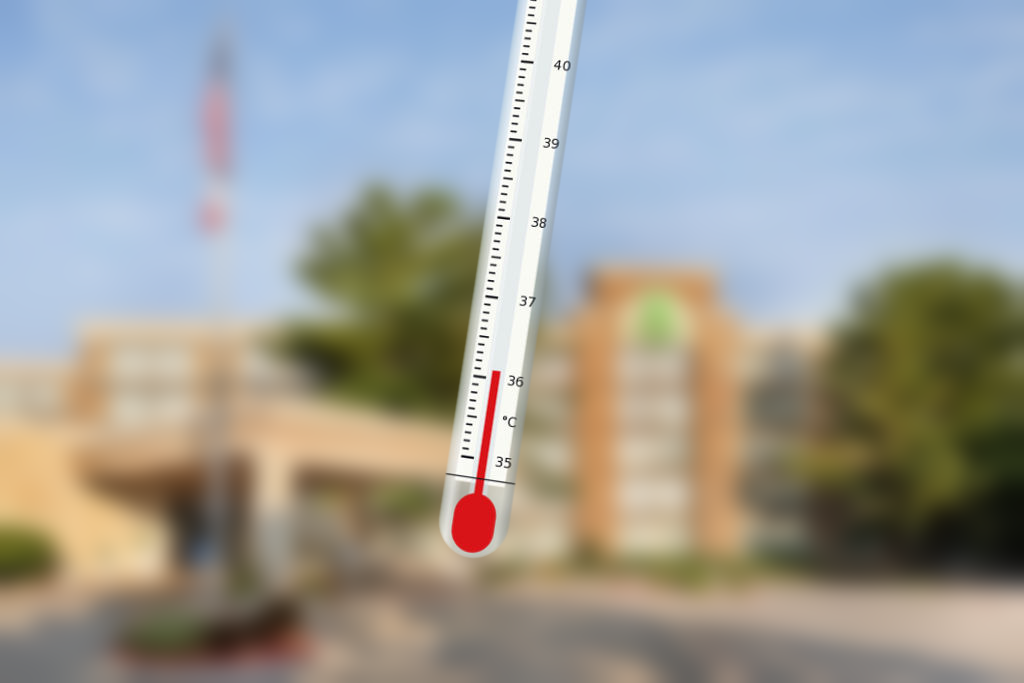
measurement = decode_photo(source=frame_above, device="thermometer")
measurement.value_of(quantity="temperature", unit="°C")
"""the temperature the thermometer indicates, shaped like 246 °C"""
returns 36.1 °C
